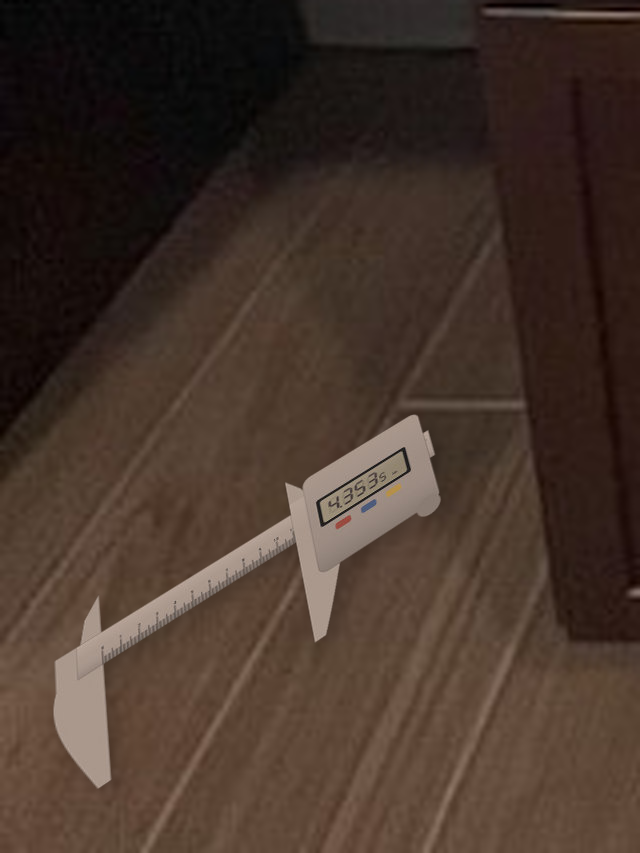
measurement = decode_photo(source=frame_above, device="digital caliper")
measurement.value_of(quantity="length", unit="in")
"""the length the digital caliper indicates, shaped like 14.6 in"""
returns 4.3535 in
